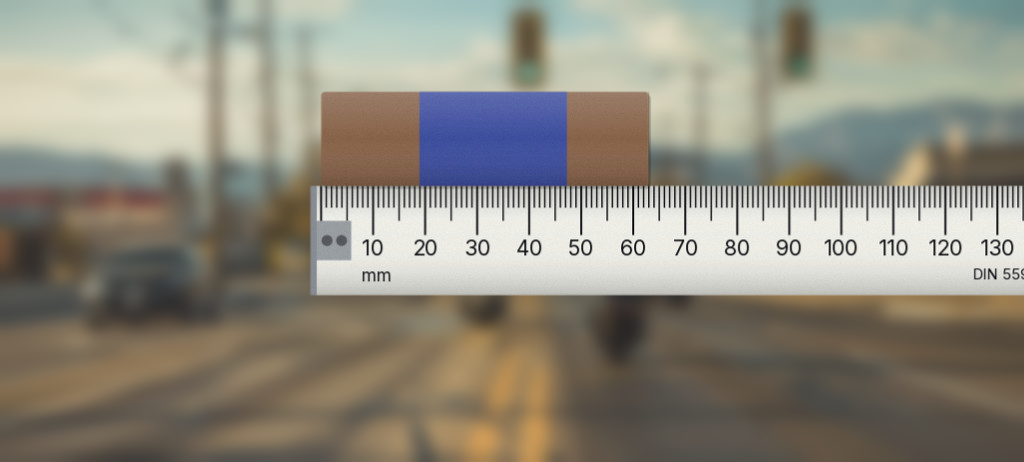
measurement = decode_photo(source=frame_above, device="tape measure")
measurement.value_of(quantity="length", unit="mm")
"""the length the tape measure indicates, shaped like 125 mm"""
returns 63 mm
